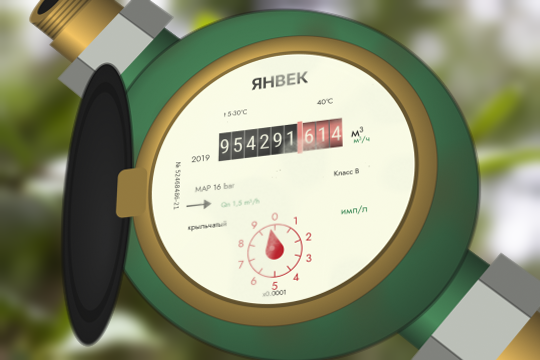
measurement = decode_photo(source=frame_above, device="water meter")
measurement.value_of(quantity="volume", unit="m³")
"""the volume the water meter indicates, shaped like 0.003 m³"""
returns 954291.6139 m³
